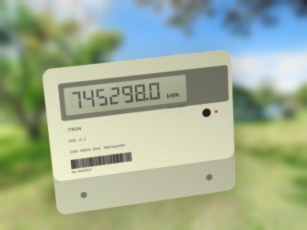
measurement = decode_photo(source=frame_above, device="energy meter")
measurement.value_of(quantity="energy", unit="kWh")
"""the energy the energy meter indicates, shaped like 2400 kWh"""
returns 745298.0 kWh
